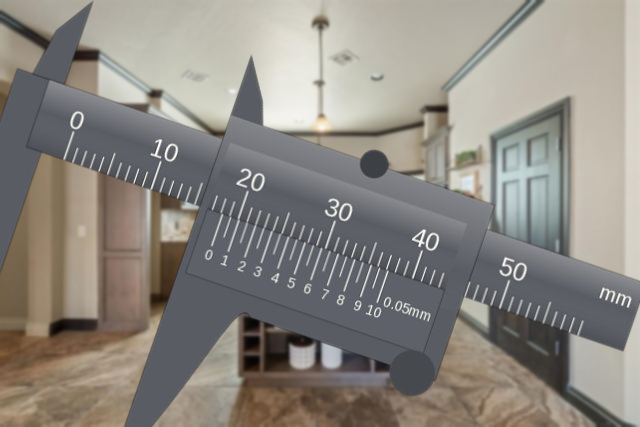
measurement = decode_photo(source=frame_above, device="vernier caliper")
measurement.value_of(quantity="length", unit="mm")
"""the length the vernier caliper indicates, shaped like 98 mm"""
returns 18.2 mm
